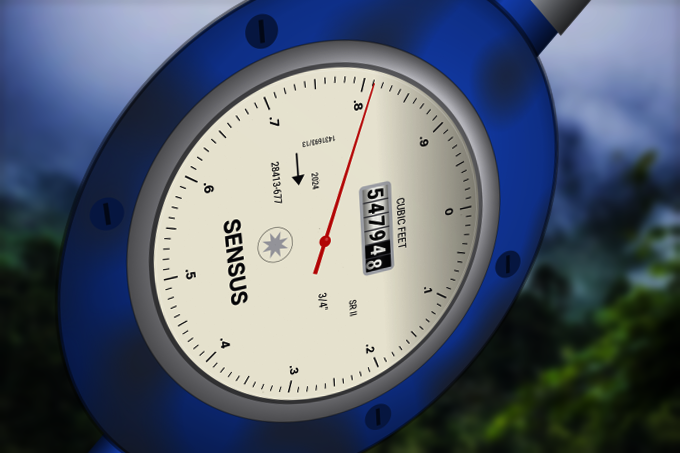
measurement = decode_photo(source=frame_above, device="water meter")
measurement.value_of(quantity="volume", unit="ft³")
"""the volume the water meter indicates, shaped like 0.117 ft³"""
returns 547947.81 ft³
